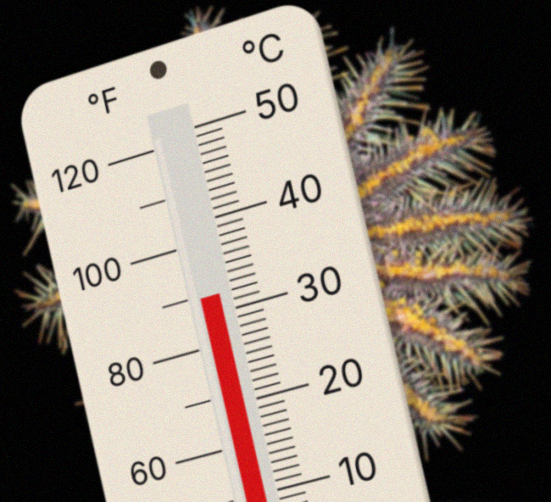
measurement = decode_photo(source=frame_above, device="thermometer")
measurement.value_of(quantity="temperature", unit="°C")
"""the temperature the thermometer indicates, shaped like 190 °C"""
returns 32 °C
